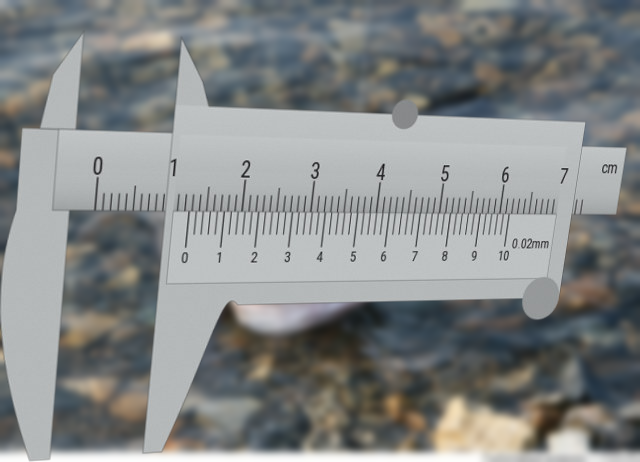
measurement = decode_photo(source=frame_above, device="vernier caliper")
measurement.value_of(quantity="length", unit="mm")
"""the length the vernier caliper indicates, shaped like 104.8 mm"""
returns 12.6 mm
